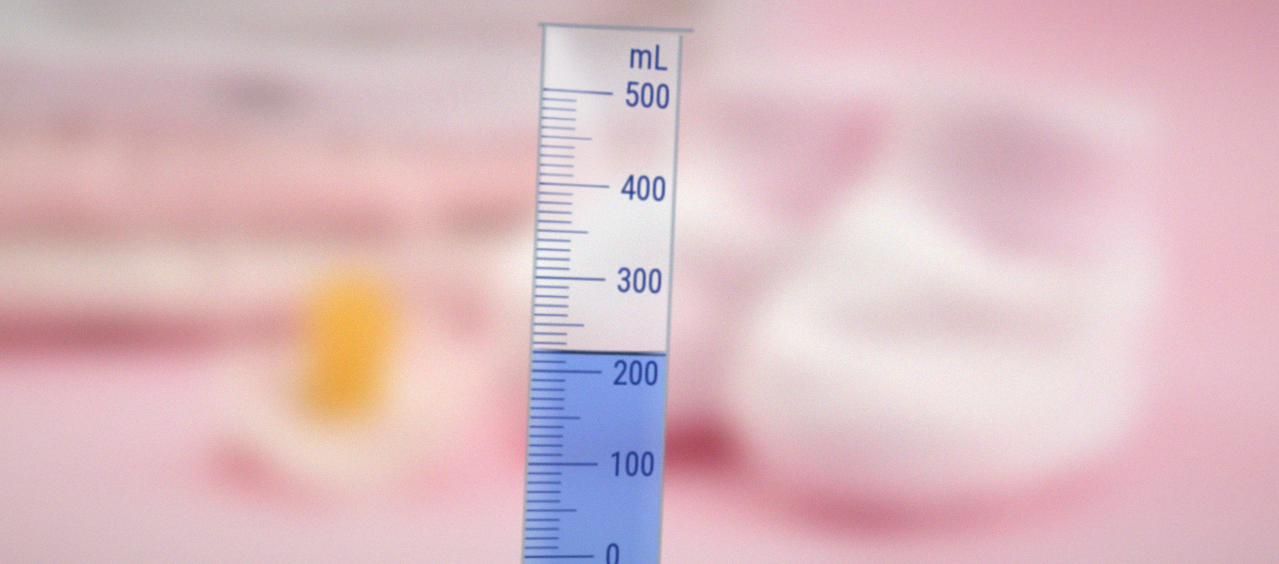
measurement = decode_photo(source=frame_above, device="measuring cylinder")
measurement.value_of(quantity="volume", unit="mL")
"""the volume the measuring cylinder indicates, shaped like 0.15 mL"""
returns 220 mL
